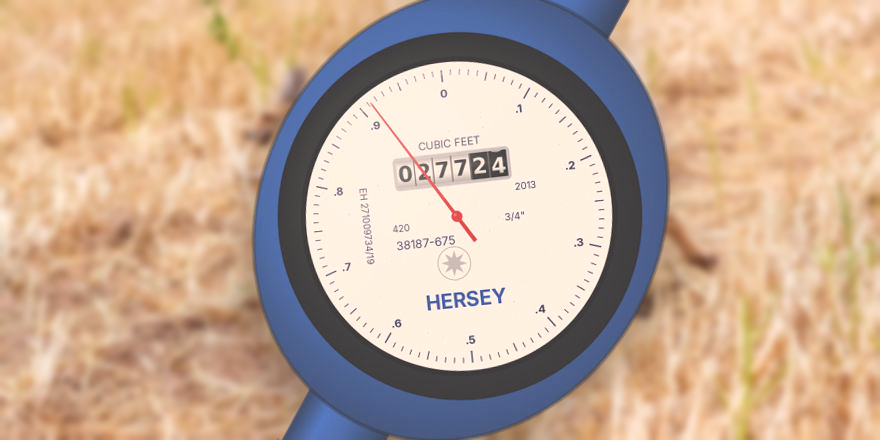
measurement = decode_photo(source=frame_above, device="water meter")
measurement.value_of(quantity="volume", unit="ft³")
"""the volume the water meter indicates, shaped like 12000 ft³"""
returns 27723.91 ft³
